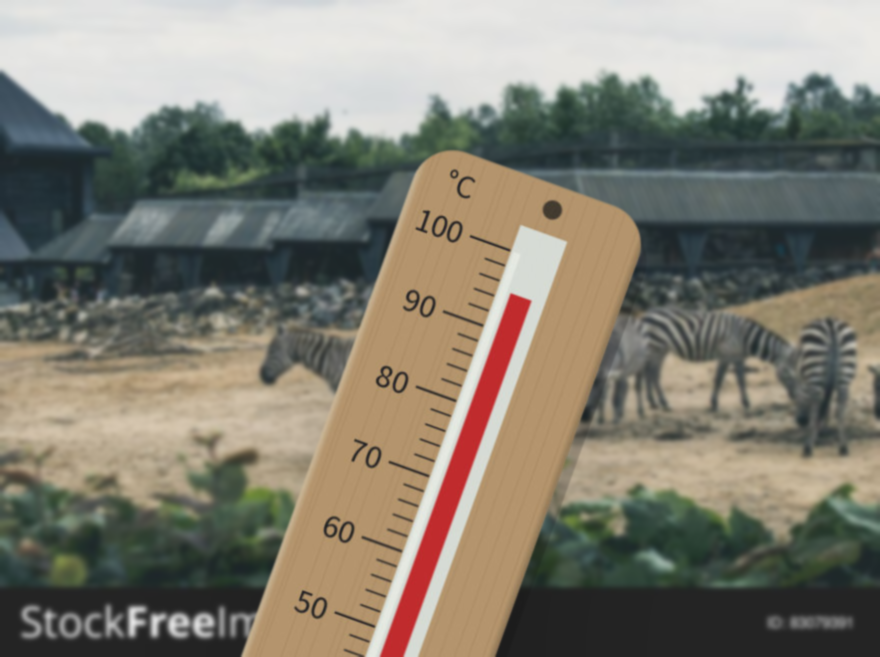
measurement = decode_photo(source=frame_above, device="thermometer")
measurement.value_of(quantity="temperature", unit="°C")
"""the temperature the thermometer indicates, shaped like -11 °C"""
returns 95 °C
